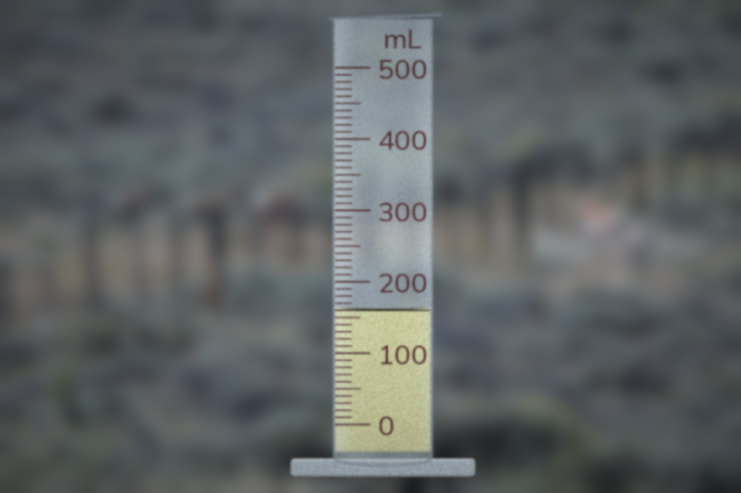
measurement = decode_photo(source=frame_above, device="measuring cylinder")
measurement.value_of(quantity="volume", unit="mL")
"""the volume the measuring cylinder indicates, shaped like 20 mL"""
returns 160 mL
